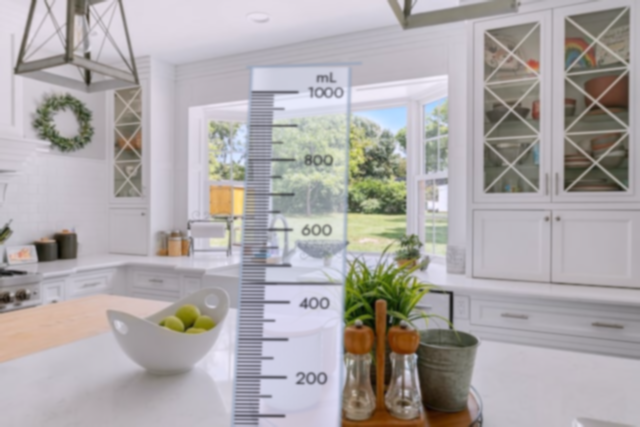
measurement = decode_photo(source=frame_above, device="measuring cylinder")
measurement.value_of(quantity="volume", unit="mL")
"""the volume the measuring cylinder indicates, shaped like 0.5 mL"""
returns 450 mL
